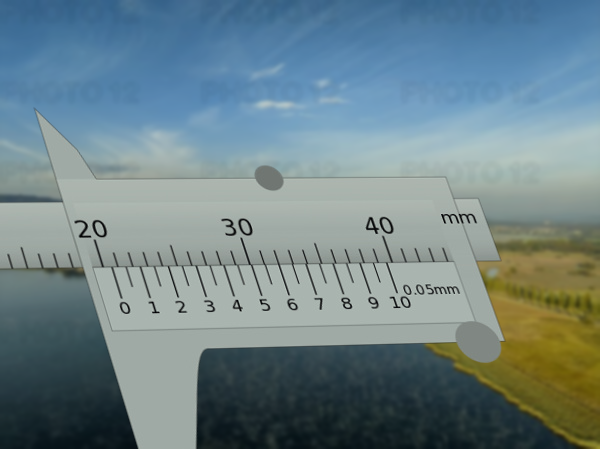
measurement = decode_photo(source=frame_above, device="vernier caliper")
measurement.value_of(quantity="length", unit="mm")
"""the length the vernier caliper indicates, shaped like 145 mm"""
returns 20.6 mm
